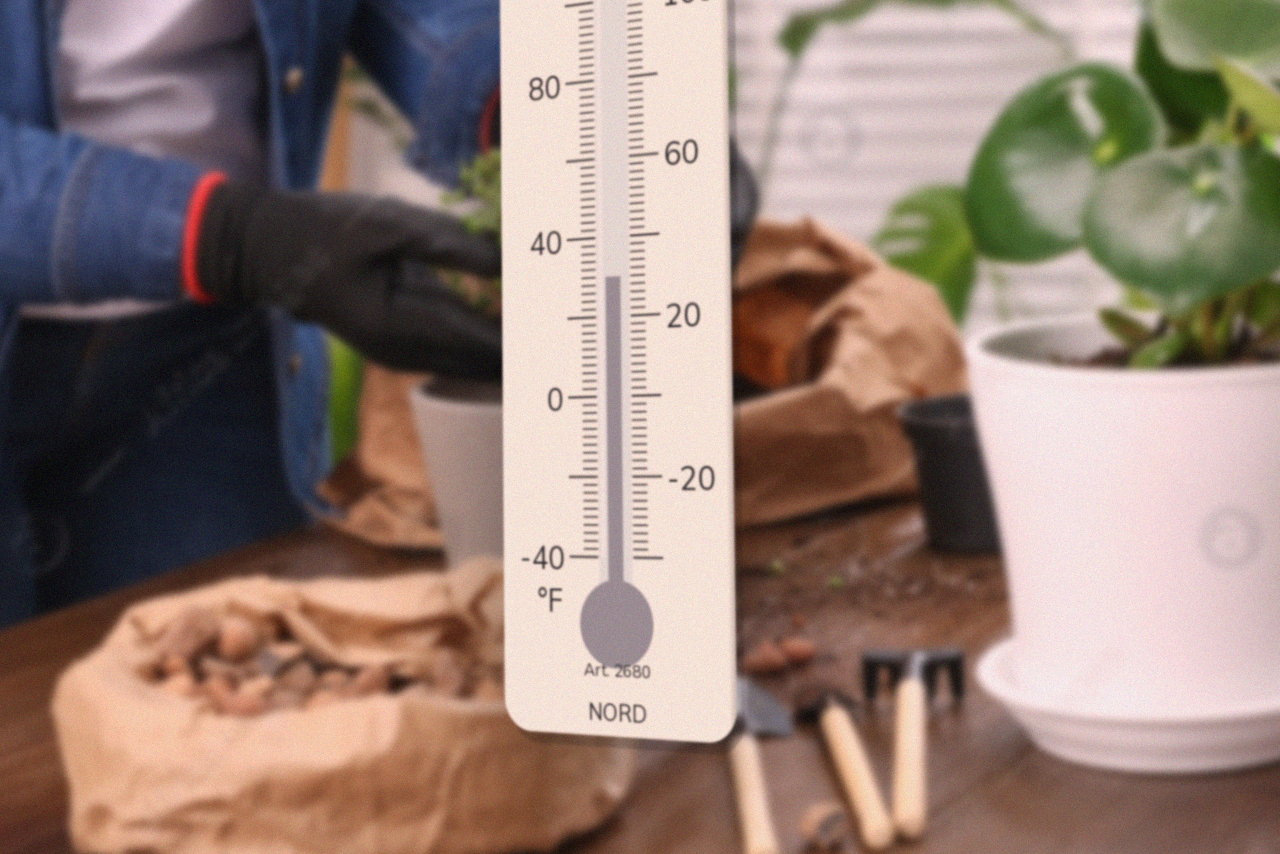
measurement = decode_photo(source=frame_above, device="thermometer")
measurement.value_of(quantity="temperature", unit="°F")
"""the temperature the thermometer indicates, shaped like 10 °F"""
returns 30 °F
